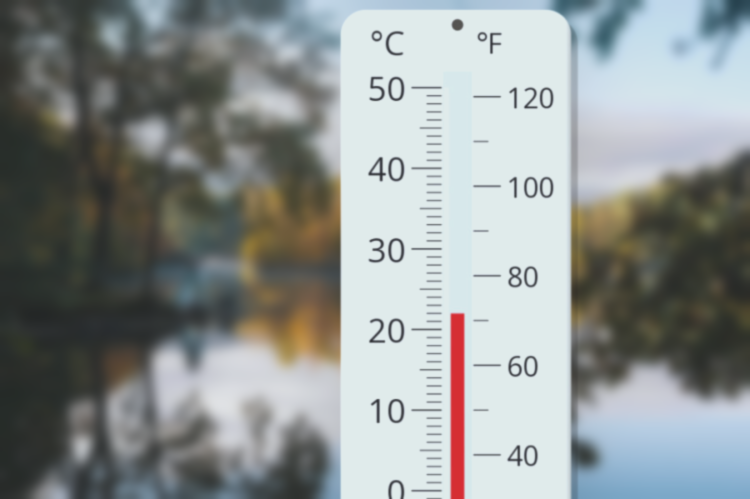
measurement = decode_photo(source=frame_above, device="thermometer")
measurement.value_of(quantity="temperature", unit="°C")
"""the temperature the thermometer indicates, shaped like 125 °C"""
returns 22 °C
